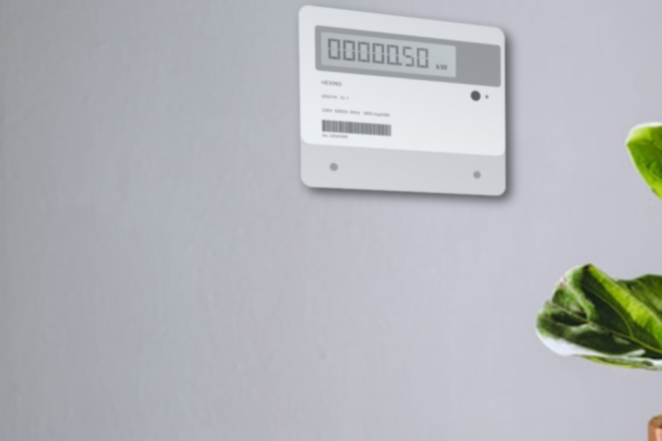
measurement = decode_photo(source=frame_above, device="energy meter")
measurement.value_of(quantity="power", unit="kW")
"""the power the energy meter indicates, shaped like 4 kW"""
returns 0.50 kW
